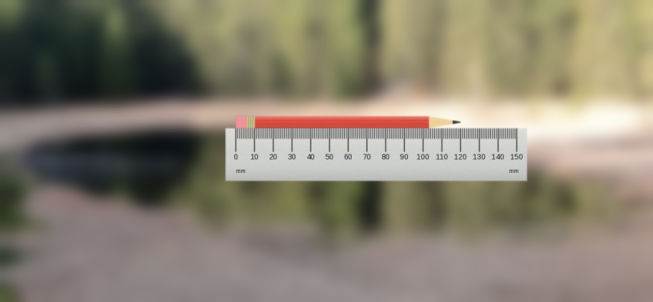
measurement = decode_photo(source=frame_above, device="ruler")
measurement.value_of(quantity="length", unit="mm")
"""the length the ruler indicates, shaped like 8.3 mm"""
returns 120 mm
